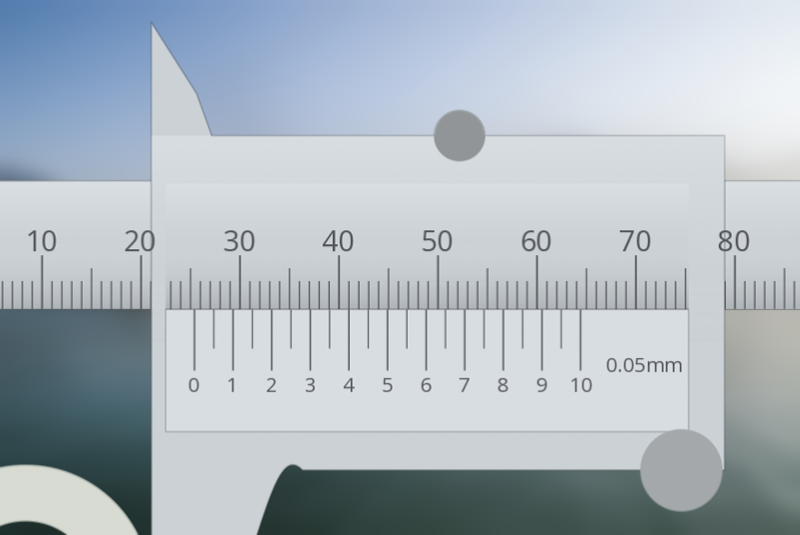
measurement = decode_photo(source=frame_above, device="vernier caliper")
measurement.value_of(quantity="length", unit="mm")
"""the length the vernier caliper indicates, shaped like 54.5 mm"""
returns 25.4 mm
